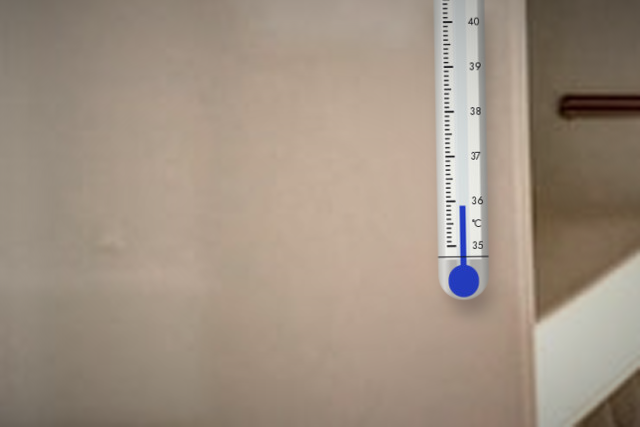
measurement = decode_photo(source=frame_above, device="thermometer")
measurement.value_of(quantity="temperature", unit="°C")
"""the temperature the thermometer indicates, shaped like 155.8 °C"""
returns 35.9 °C
